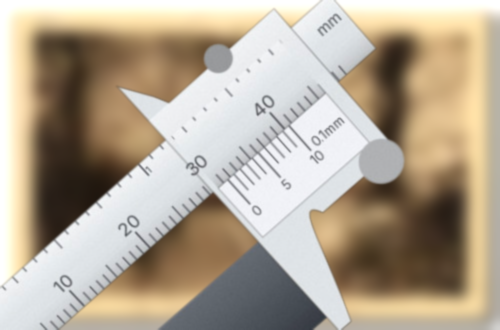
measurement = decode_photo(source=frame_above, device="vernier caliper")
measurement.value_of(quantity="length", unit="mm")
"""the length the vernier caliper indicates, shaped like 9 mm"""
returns 31.6 mm
